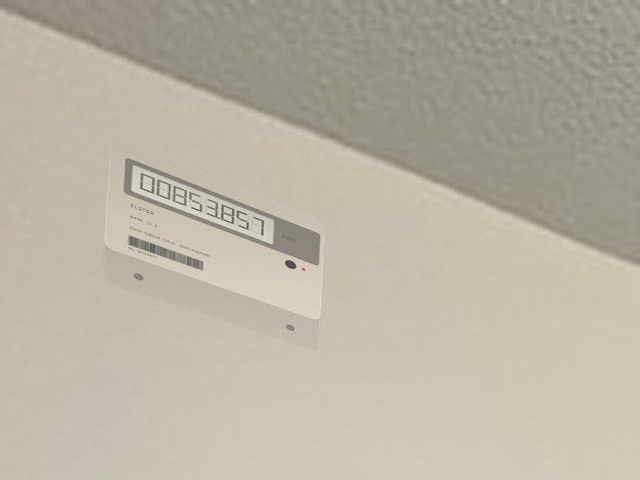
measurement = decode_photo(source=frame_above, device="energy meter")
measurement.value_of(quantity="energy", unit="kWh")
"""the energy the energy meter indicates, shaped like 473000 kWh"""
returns 853.857 kWh
